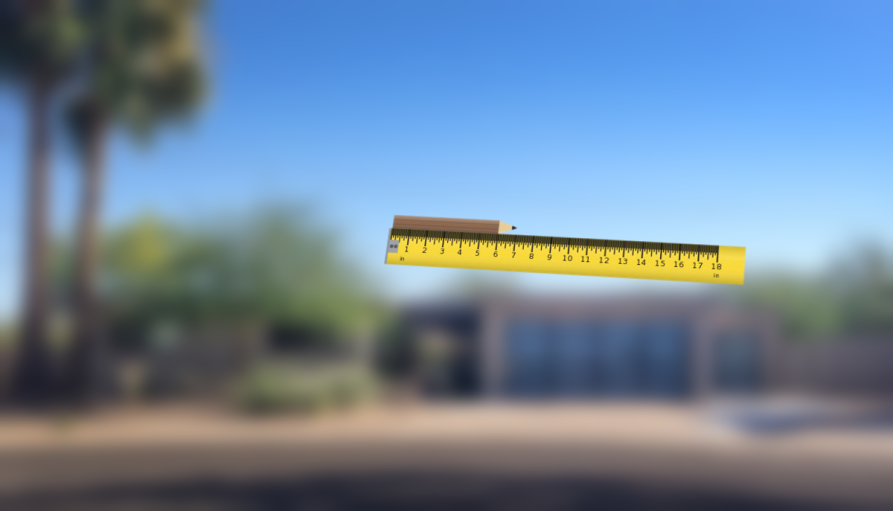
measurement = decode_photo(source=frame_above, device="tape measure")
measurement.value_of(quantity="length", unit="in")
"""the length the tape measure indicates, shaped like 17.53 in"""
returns 7 in
